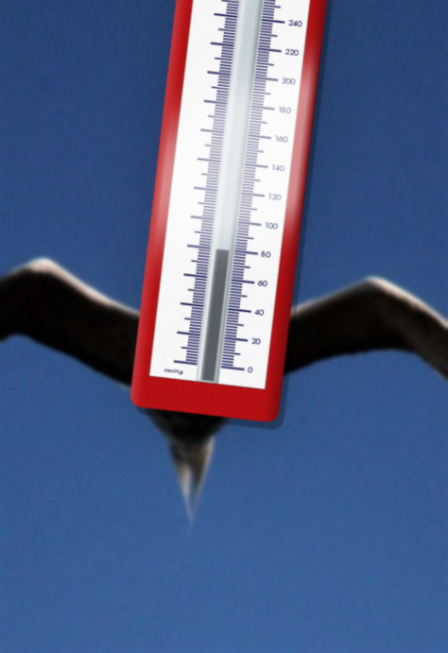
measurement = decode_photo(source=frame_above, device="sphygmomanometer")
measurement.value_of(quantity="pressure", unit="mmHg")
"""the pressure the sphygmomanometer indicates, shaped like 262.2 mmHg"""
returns 80 mmHg
